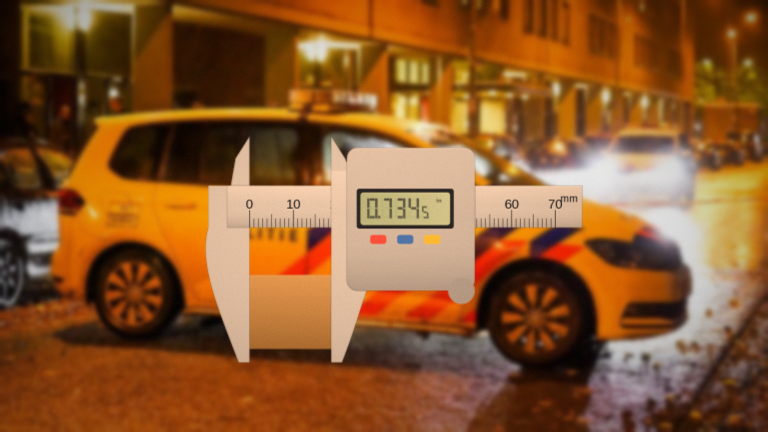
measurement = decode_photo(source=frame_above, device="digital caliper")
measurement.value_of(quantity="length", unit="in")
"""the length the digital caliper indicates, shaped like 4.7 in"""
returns 0.7345 in
